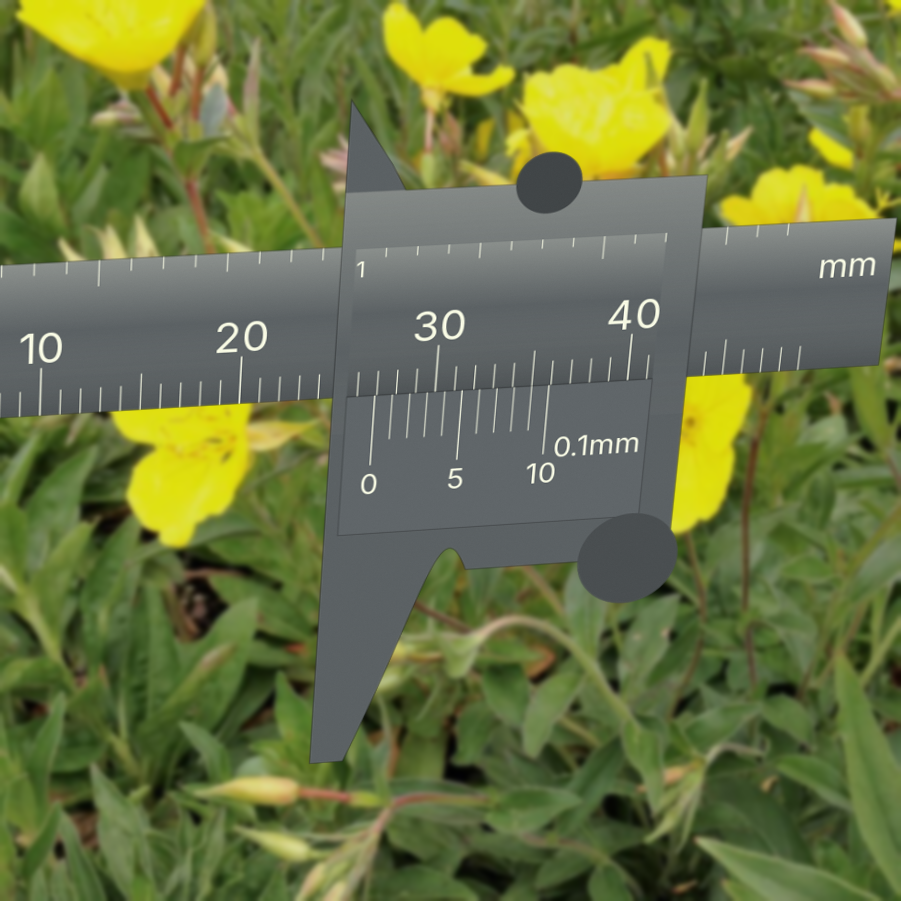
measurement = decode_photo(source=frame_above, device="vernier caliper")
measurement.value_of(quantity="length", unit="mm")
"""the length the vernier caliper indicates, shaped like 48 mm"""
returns 26.9 mm
